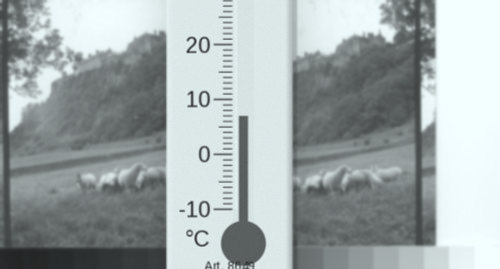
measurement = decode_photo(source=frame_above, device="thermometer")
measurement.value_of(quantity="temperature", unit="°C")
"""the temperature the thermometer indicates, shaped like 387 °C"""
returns 7 °C
